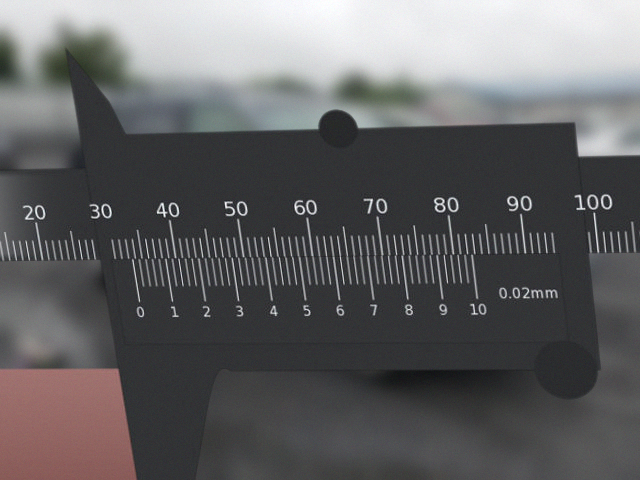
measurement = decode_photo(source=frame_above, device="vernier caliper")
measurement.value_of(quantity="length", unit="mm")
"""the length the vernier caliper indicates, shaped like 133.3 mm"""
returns 33.6 mm
